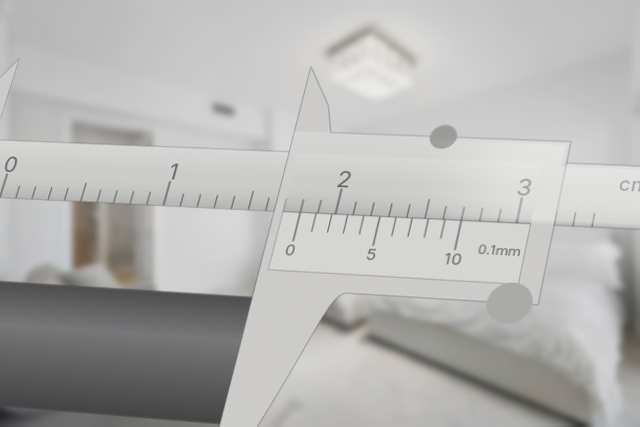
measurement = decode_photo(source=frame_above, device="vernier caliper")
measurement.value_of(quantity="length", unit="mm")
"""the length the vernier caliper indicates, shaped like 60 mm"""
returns 18.0 mm
